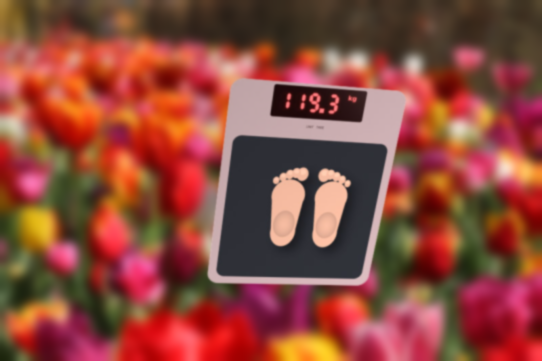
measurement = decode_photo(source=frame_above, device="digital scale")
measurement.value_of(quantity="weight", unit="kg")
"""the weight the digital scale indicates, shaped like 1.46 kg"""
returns 119.3 kg
